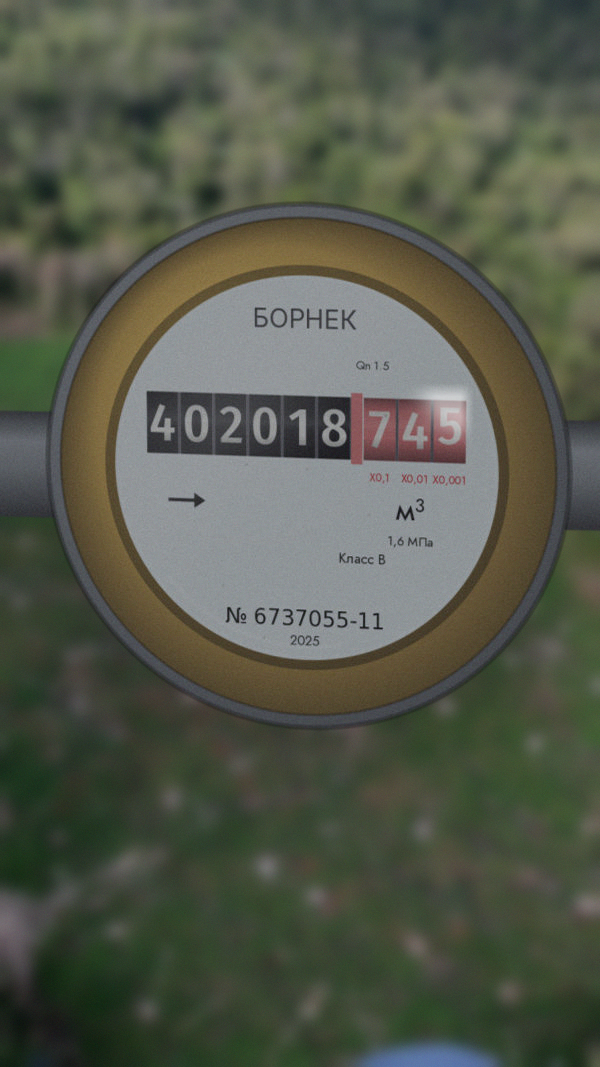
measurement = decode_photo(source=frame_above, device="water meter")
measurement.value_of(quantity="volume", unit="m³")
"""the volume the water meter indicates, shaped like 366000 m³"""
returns 402018.745 m³
